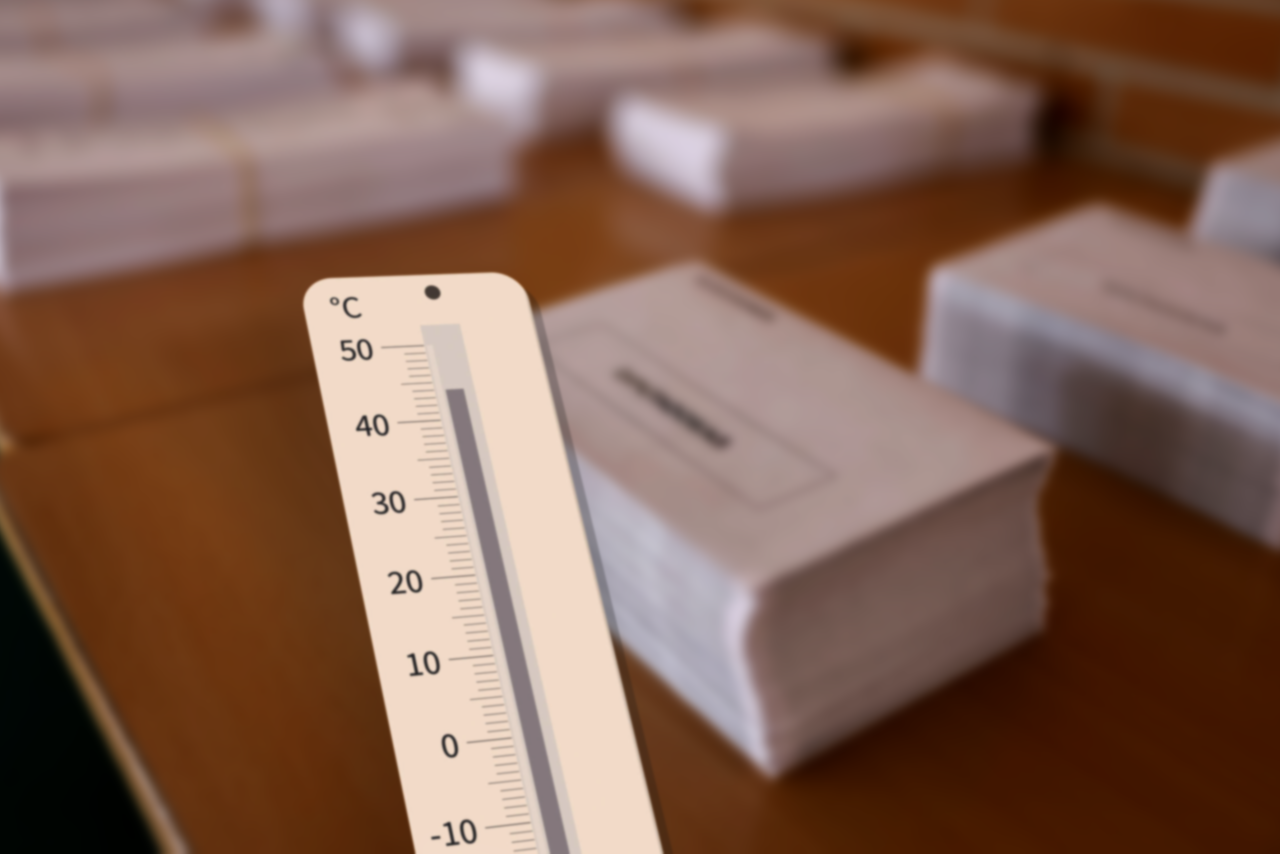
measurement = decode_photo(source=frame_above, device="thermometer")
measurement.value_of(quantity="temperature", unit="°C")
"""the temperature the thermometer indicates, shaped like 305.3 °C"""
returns 44 °C
